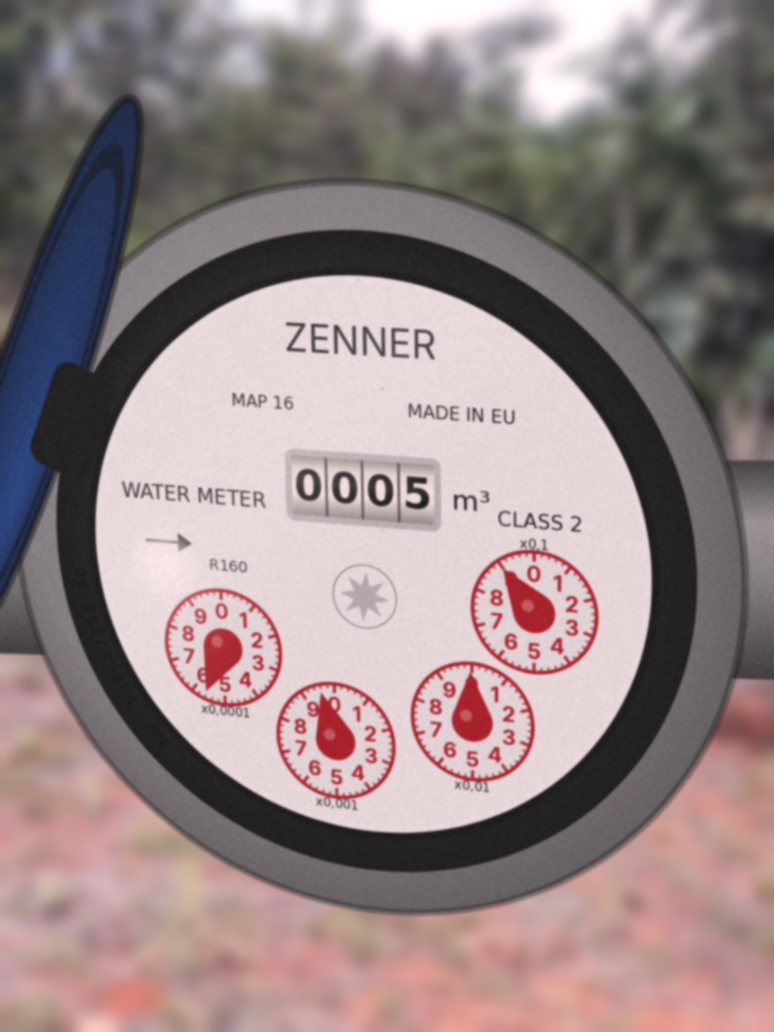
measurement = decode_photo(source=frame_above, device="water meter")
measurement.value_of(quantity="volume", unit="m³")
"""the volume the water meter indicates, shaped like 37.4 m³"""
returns 5.8995 m³
